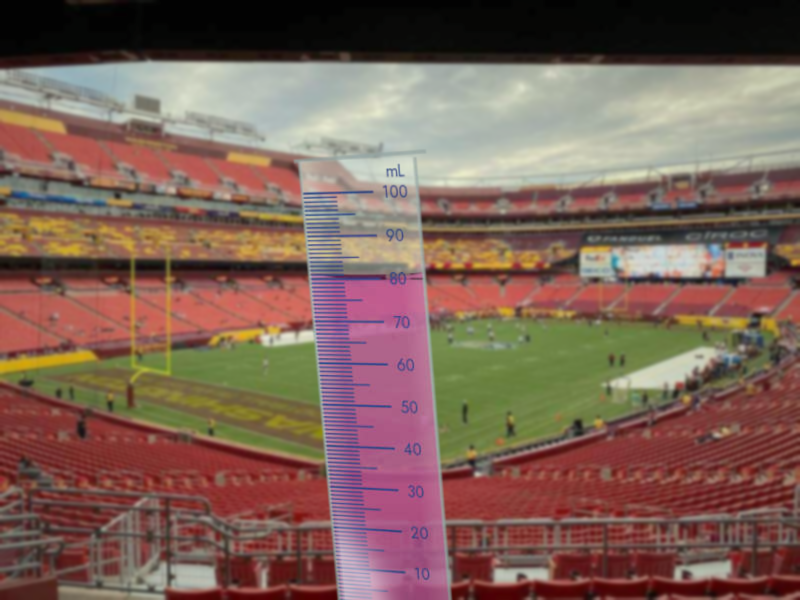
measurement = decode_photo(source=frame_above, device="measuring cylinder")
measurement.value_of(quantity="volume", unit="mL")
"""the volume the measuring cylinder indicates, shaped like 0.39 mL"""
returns 80 mL
